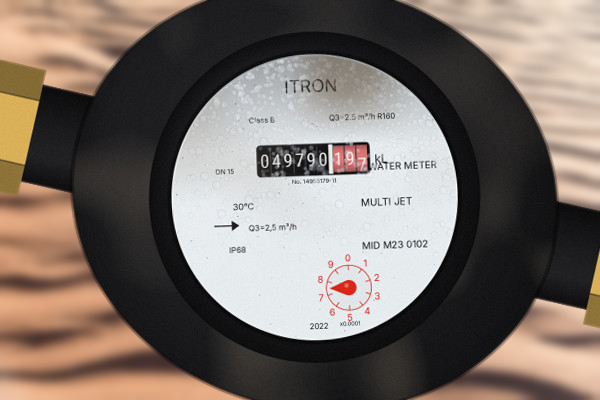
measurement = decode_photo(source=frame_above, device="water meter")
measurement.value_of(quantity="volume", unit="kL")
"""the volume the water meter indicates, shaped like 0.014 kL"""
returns 49790.1967 kL
